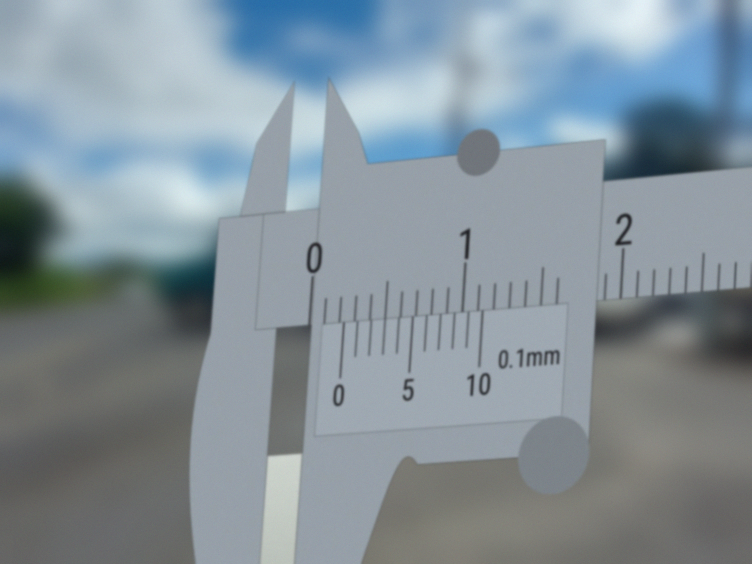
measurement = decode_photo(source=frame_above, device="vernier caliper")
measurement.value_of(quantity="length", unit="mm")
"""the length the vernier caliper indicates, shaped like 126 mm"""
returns 2.3 mm
